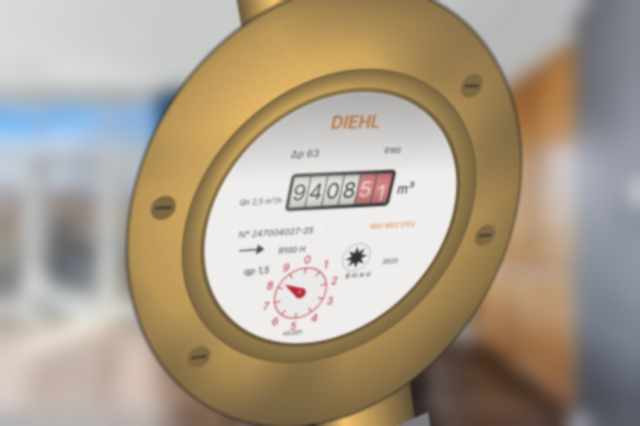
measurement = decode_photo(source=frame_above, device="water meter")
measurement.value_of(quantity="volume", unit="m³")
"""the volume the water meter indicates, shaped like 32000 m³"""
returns 9408.508 m³
